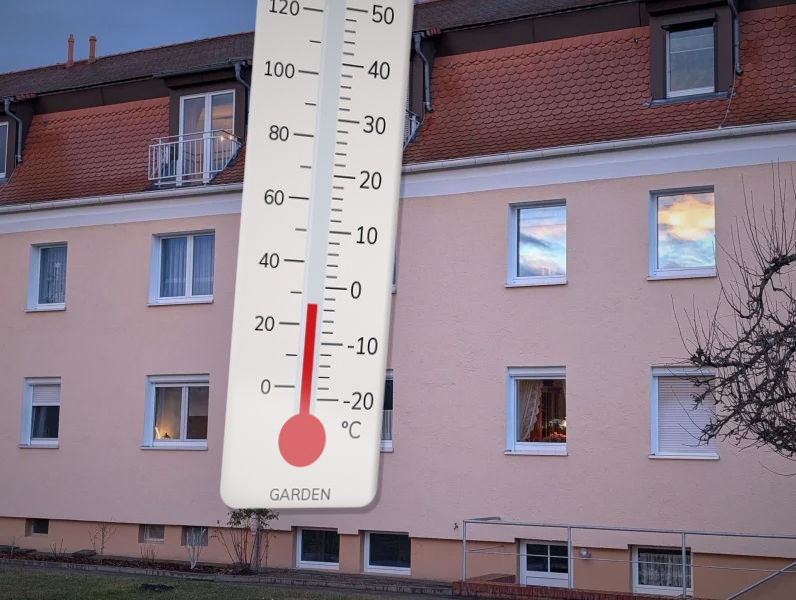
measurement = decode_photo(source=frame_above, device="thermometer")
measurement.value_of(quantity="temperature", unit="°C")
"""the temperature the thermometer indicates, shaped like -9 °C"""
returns -3 °C
